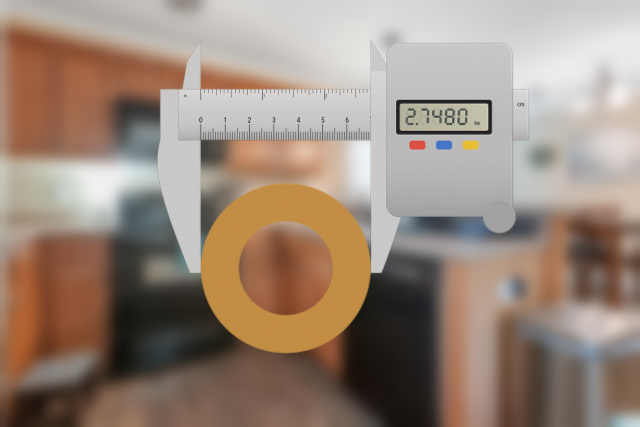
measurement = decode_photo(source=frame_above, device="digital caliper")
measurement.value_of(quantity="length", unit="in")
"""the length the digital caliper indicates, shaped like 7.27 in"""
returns 2.7480 in
